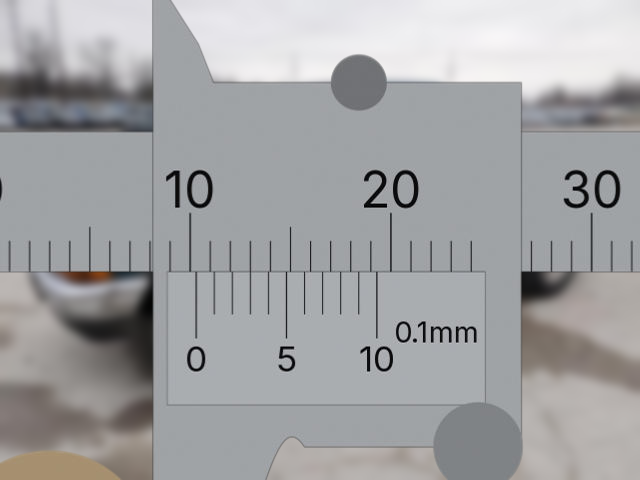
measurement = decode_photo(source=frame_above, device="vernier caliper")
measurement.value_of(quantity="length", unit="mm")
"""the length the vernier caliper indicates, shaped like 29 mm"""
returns 10.3 mm
